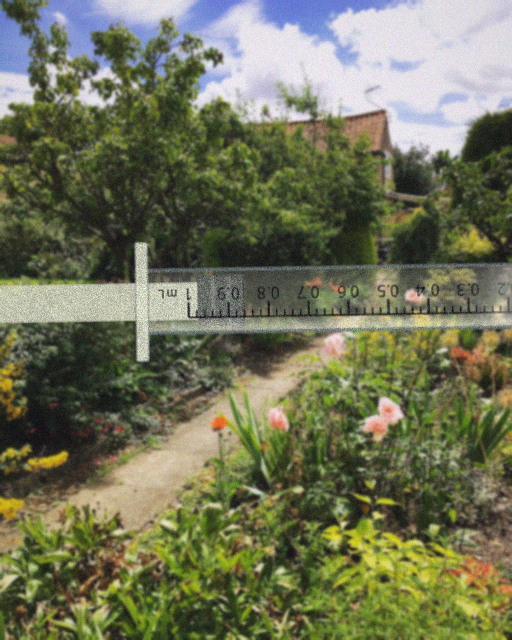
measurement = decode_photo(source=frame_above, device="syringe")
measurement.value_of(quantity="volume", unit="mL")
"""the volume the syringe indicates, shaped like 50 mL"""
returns 0.86 mL
